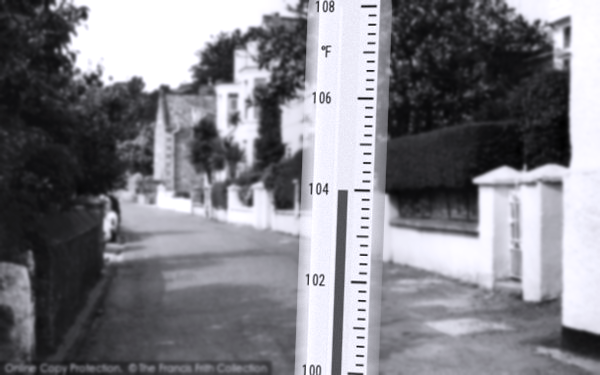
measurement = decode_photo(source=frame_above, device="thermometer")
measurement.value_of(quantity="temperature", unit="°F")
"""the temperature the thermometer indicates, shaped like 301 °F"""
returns 104 °F
